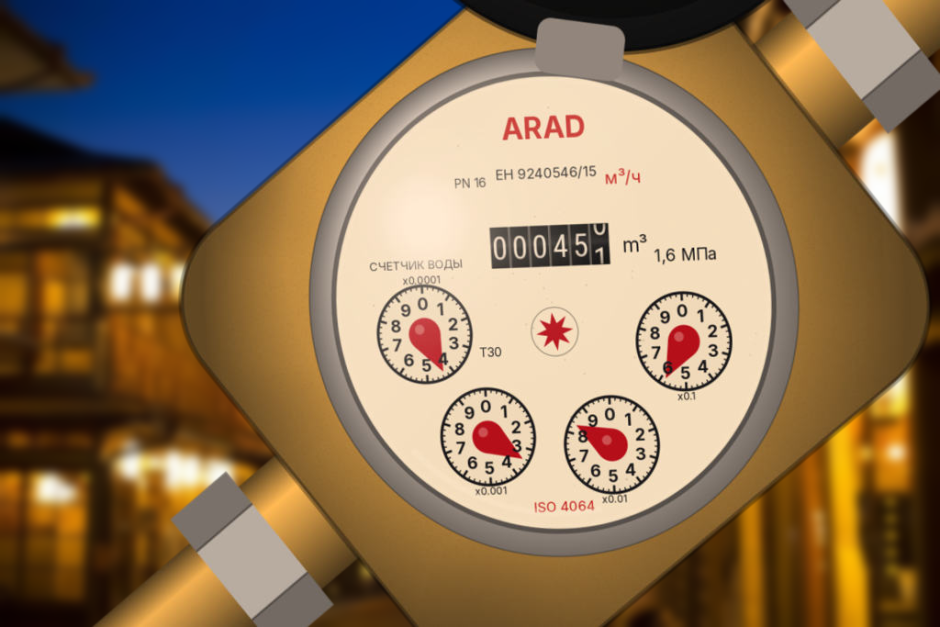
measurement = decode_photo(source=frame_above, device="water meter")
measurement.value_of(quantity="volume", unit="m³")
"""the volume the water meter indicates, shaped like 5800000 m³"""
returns 450.5834 m³
